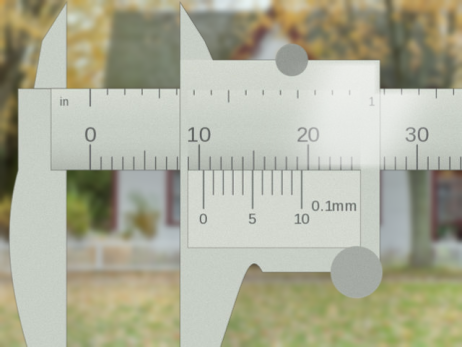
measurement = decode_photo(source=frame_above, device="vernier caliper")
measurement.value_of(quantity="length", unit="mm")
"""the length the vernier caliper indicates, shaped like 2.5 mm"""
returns 10.4 mm
